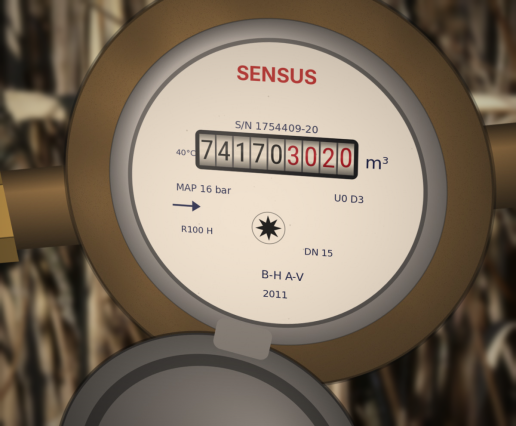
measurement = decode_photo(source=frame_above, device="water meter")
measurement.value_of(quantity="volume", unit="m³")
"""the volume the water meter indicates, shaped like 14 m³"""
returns 74170.3020 m³
